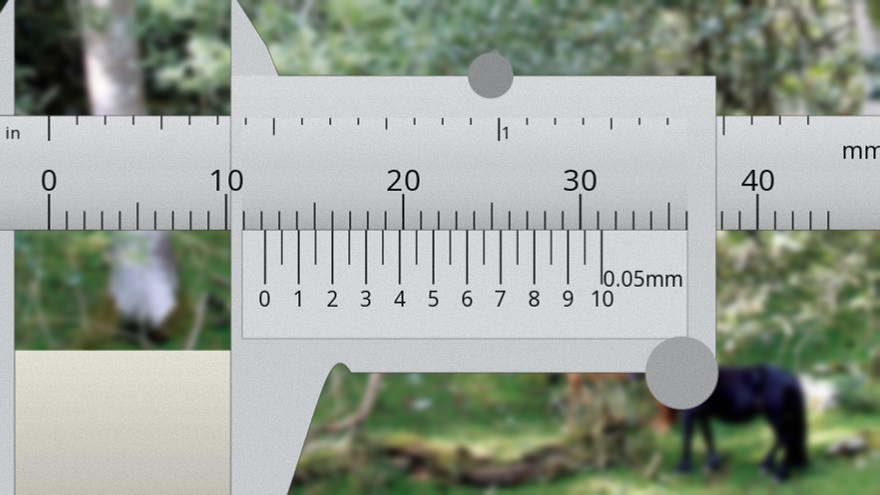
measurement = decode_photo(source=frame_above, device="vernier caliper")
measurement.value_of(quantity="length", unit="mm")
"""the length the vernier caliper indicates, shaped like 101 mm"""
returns 12.2 mm
